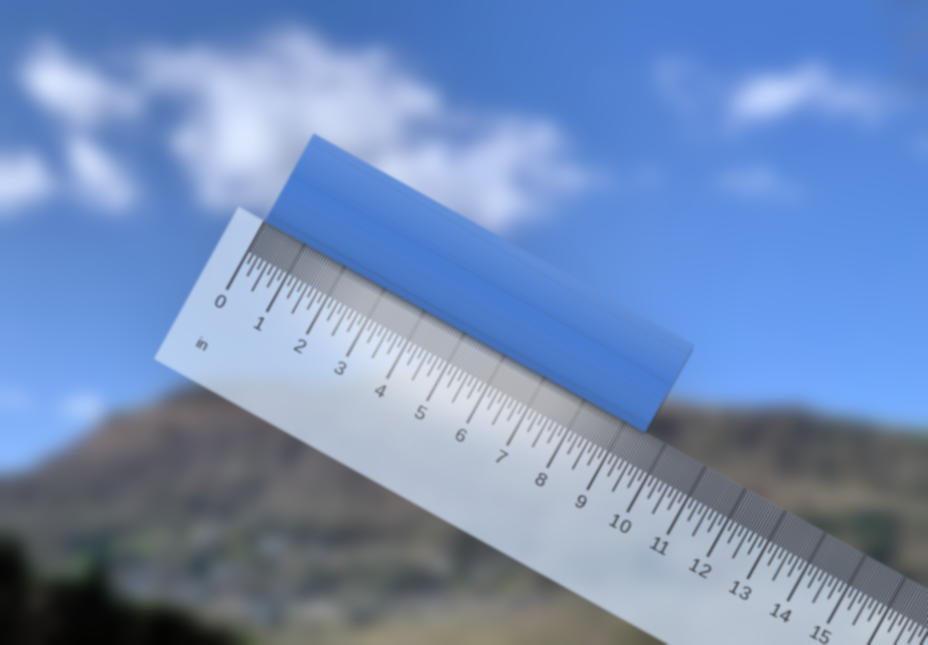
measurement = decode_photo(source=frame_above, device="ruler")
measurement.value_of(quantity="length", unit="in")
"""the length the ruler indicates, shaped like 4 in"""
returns 9.5 in
